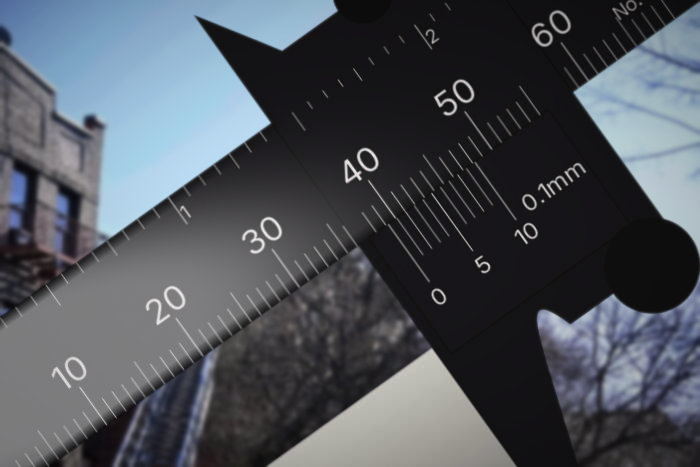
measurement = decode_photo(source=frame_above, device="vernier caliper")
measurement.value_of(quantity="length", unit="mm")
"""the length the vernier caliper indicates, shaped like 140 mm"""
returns 39.2 mm
